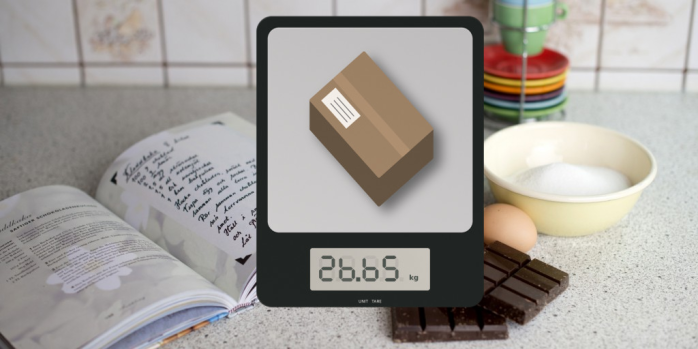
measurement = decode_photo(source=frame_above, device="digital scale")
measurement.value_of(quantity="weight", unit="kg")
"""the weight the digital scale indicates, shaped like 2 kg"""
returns 26.65 kg
